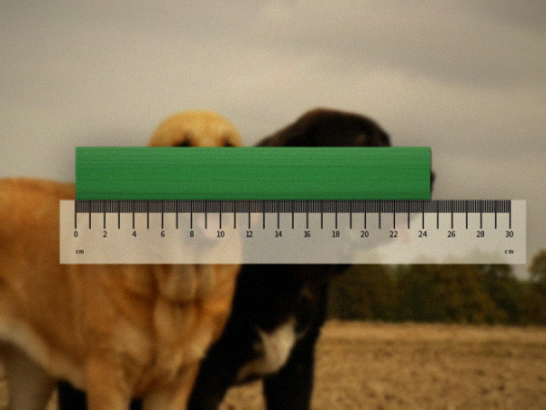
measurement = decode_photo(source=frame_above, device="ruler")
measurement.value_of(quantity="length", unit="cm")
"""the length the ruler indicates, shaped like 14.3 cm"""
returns 24.5 cm
